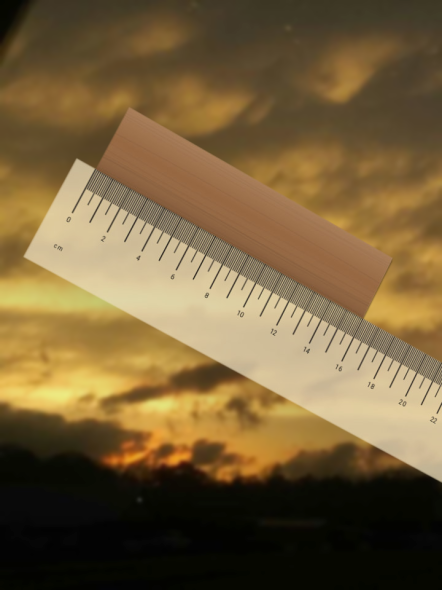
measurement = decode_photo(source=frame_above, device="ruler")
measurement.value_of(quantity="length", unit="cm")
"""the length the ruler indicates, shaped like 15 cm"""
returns 16 cm
